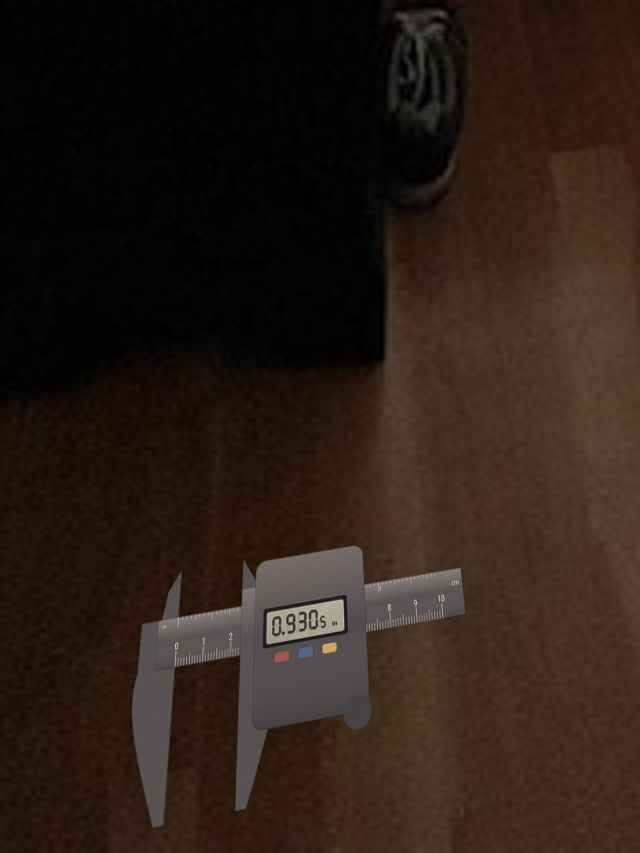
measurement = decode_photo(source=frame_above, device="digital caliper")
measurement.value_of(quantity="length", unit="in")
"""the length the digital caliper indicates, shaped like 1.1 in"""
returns 0.9305 in
